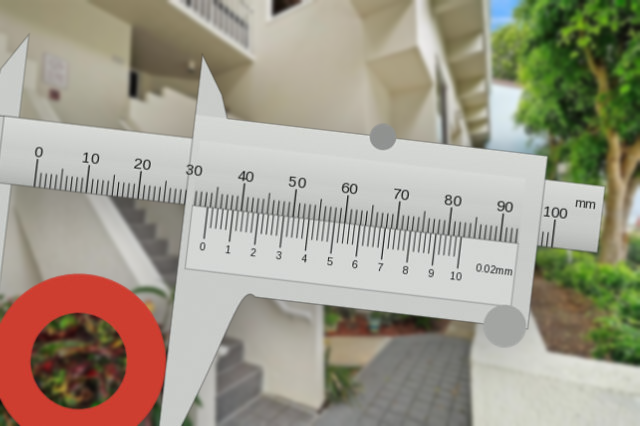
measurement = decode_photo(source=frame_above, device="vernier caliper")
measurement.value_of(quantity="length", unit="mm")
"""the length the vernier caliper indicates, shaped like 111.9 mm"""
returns 33.5 mm
